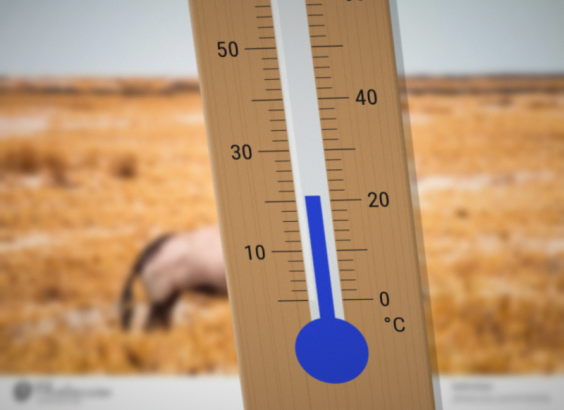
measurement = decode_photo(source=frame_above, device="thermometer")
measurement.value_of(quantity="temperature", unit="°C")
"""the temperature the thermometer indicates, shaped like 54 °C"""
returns 21 °C
